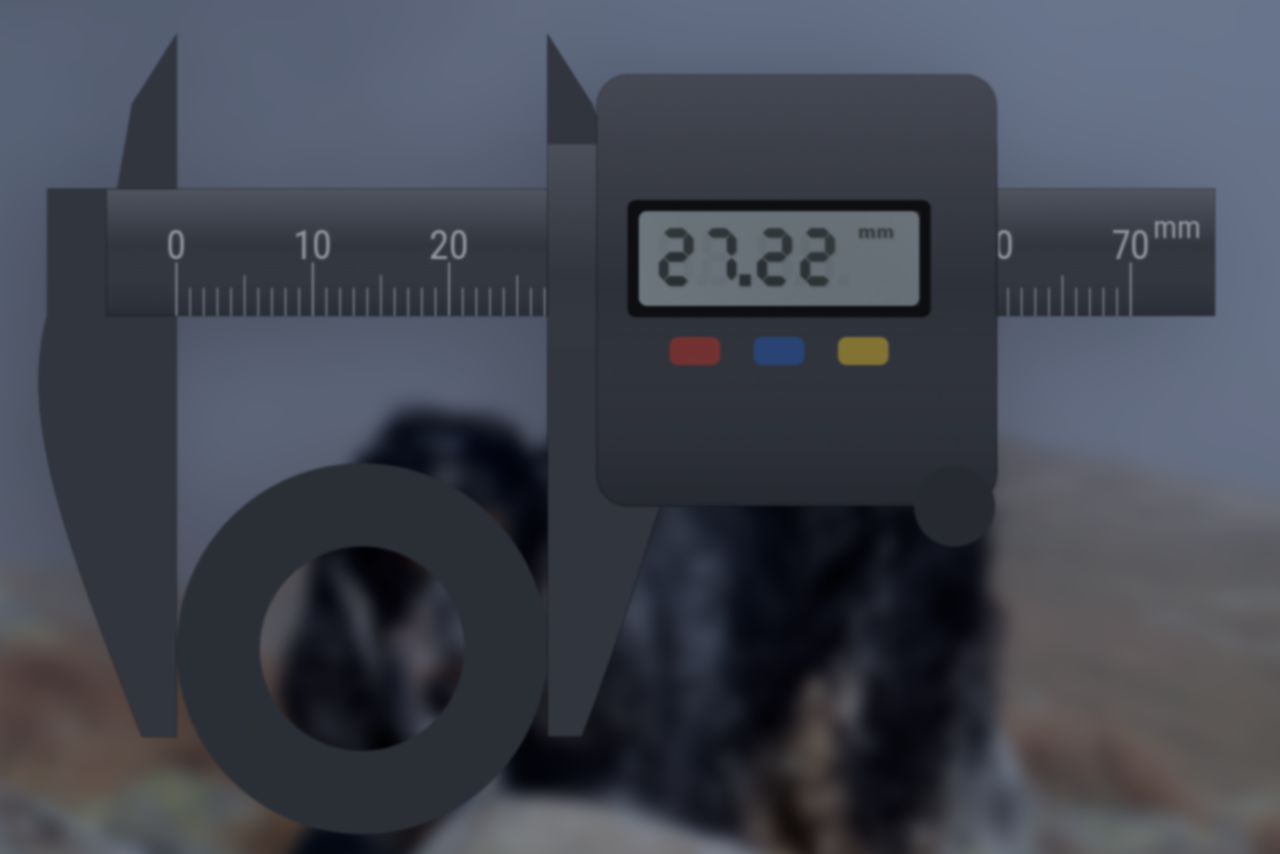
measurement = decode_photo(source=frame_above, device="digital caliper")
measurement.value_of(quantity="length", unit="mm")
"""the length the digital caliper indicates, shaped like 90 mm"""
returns 27.22 mm
